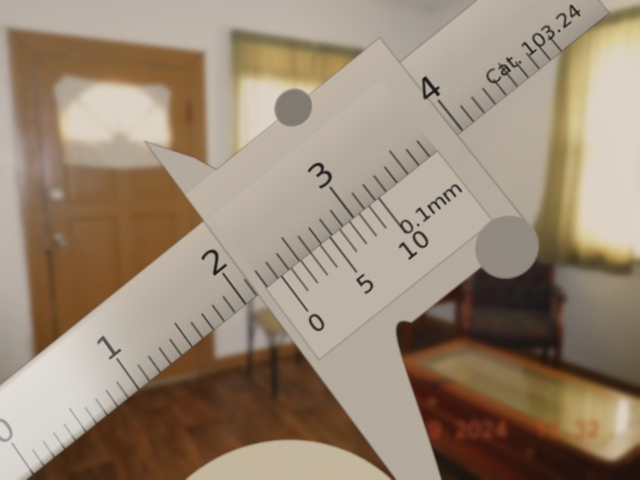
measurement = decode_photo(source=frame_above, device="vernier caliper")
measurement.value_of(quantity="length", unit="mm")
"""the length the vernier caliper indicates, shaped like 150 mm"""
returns 23.3 mm
